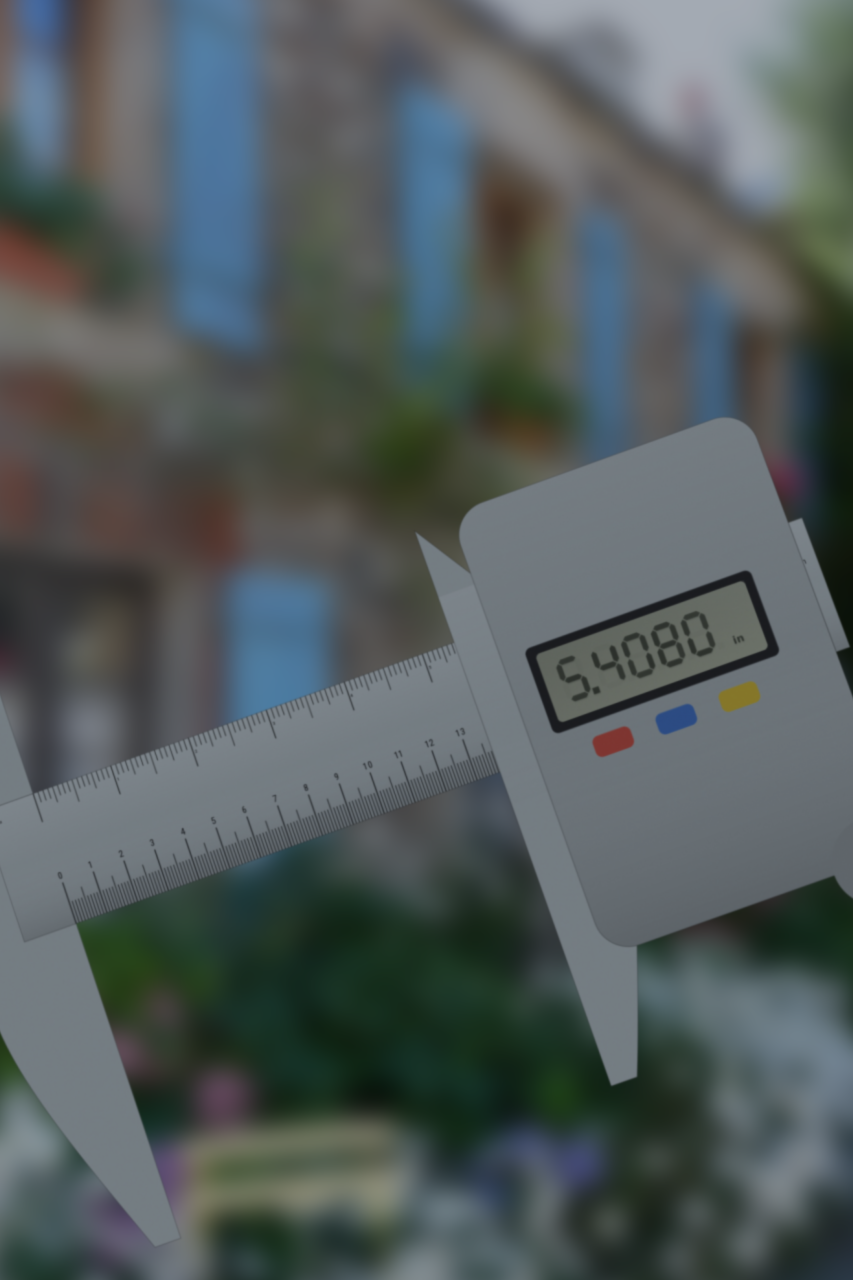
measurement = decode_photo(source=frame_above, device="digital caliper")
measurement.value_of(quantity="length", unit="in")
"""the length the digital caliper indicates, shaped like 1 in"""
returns 5.4080 in
